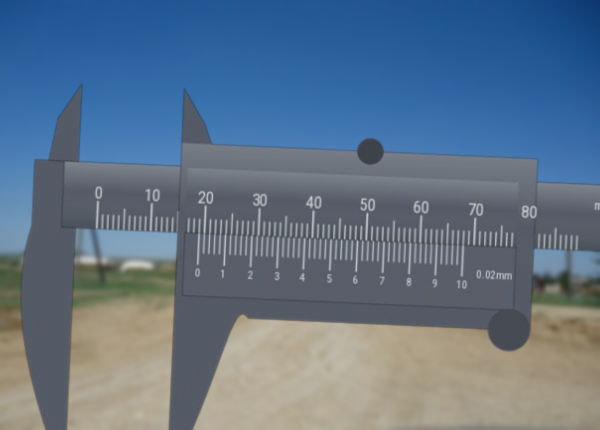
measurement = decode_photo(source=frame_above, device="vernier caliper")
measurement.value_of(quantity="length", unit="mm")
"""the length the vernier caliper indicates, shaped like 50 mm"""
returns 19.0 mm
